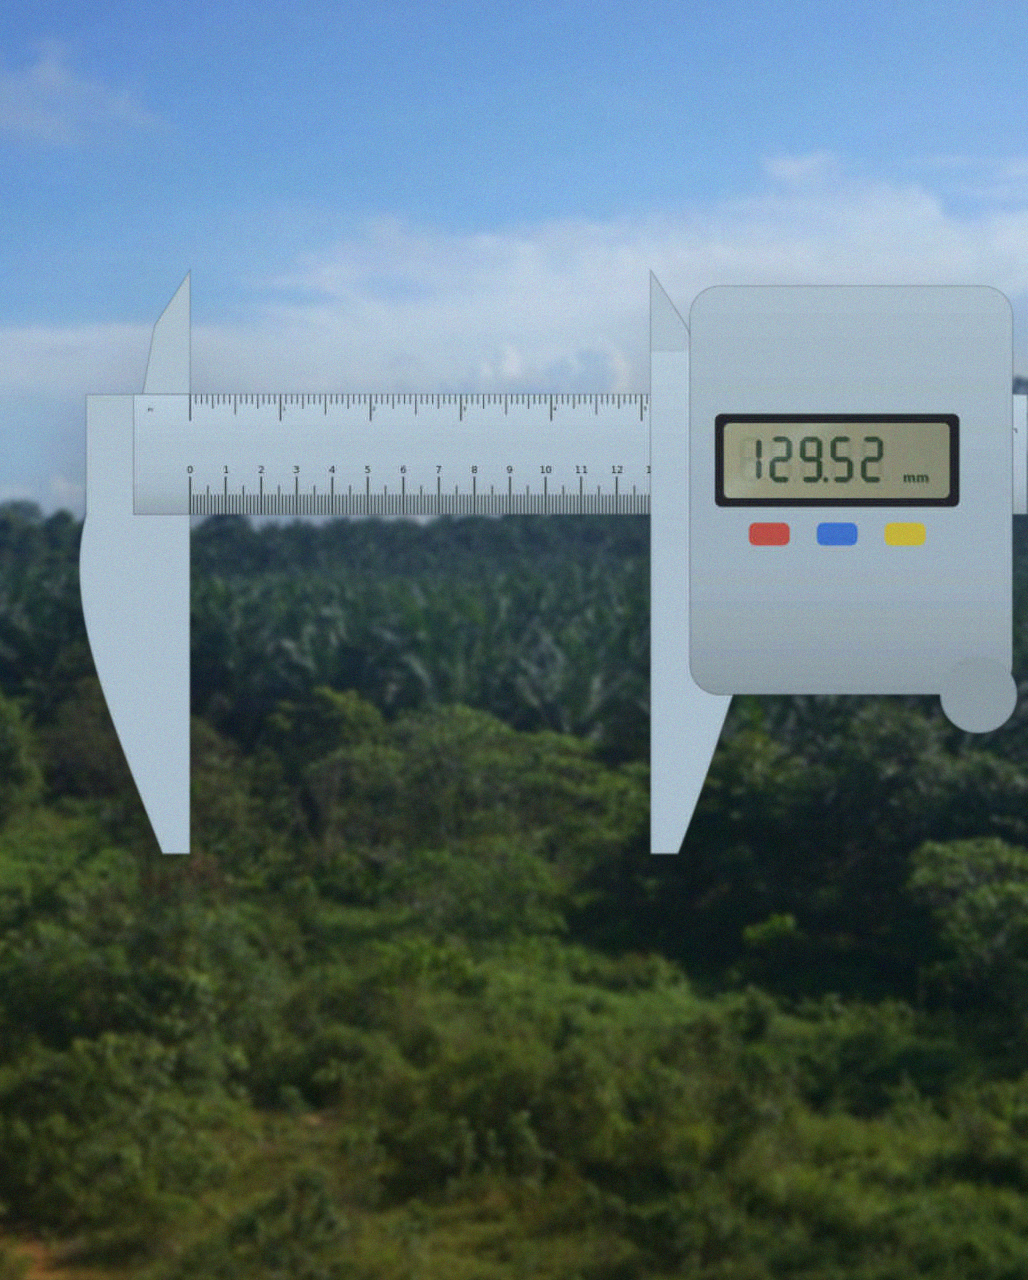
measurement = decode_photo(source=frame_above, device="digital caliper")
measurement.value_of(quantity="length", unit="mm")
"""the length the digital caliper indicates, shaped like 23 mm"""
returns 129.52 mm
